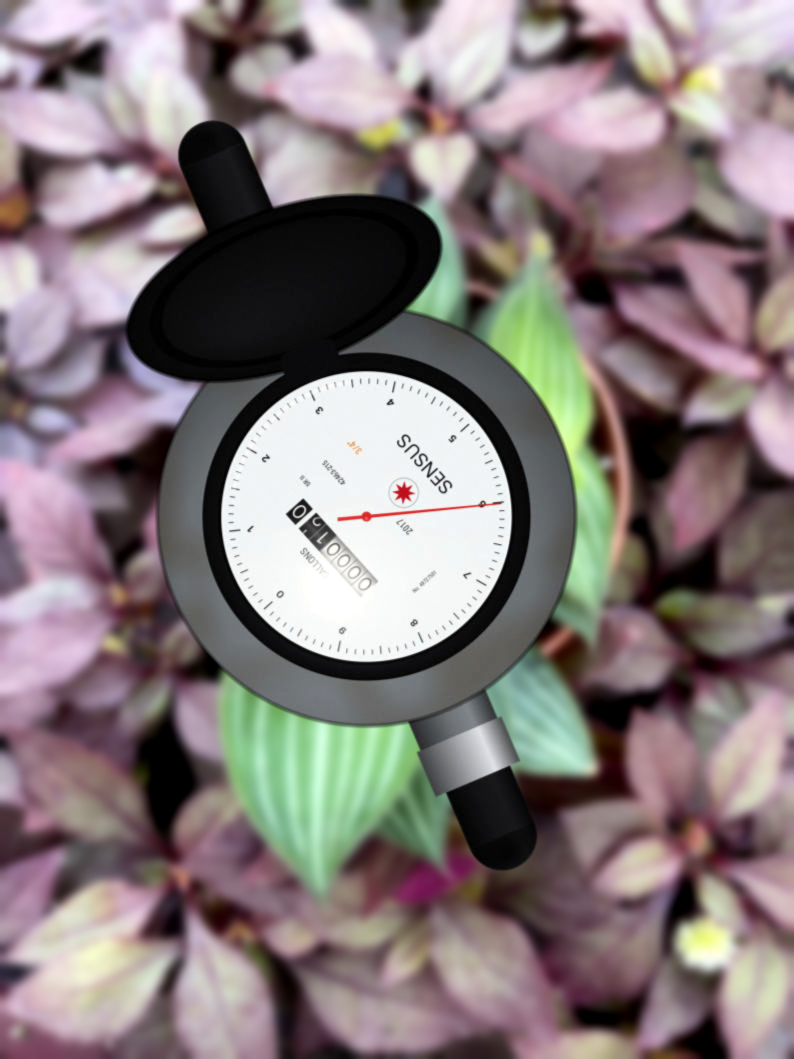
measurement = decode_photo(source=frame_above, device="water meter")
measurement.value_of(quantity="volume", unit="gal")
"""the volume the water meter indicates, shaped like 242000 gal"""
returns 116.0 gal
